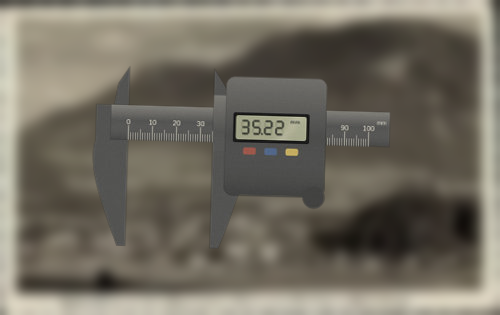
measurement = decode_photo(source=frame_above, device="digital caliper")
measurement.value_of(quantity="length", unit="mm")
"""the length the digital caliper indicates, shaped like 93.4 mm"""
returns 35.22 mm
